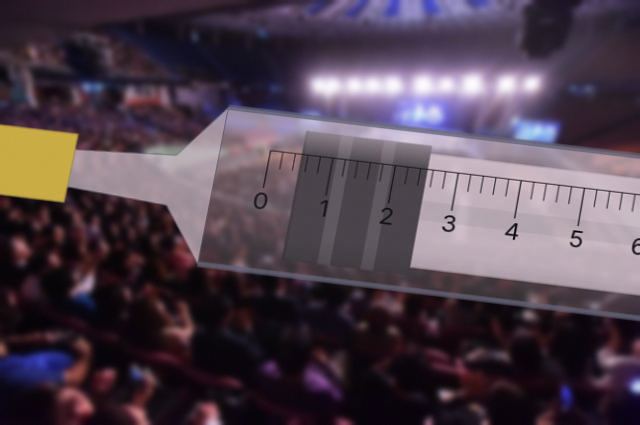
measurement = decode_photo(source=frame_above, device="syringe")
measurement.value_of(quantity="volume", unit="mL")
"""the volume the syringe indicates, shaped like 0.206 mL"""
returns 0.5 mL
